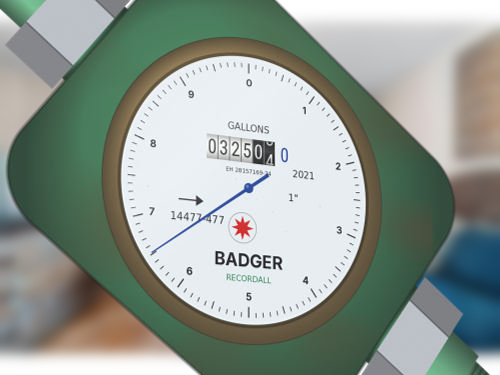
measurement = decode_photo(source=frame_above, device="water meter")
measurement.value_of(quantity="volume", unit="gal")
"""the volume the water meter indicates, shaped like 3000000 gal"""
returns 325036.5 gal
